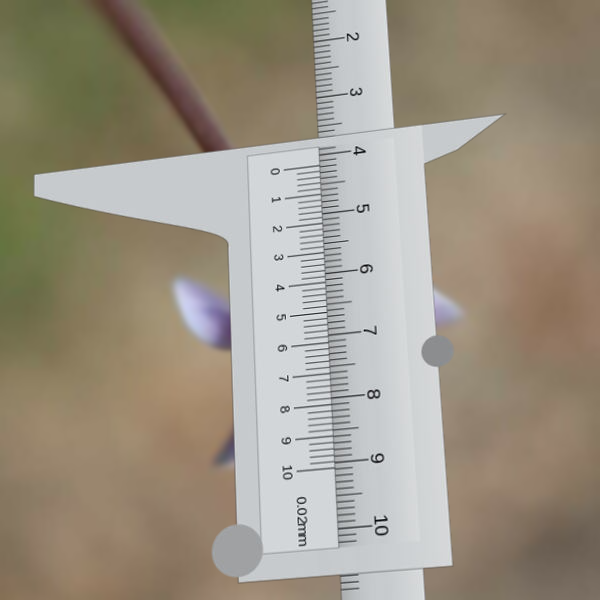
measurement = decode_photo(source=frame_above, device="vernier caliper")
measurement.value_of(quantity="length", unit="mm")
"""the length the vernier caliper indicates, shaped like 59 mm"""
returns 41.8 mm
